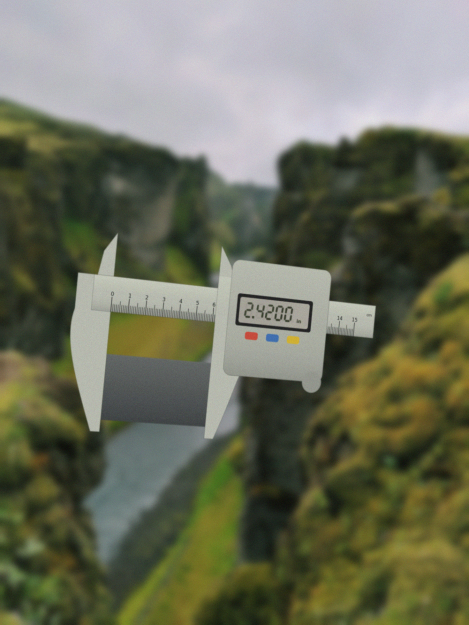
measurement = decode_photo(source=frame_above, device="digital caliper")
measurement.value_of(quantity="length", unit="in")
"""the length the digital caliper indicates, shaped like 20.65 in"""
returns 2.4200 in
